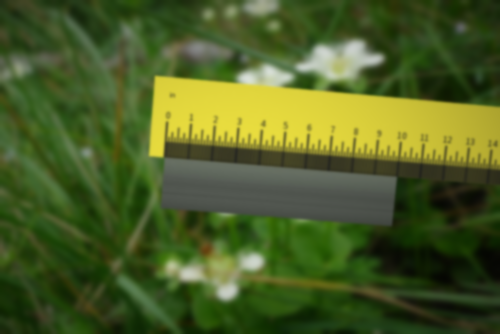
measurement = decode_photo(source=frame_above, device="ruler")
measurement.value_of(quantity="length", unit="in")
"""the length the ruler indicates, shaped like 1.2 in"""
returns 10 in
